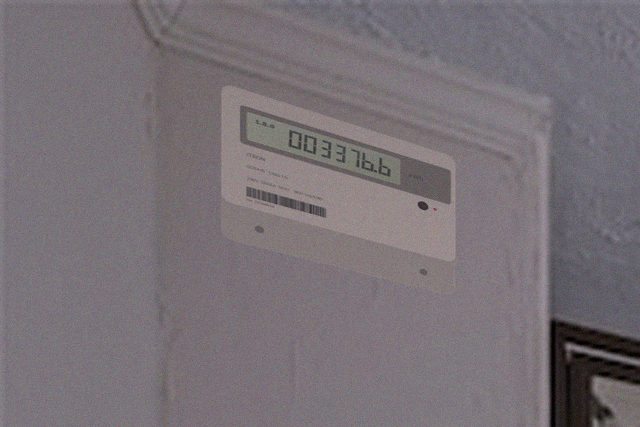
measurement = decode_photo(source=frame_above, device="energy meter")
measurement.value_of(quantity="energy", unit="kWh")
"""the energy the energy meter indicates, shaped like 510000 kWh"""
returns 3376.6 kWh
